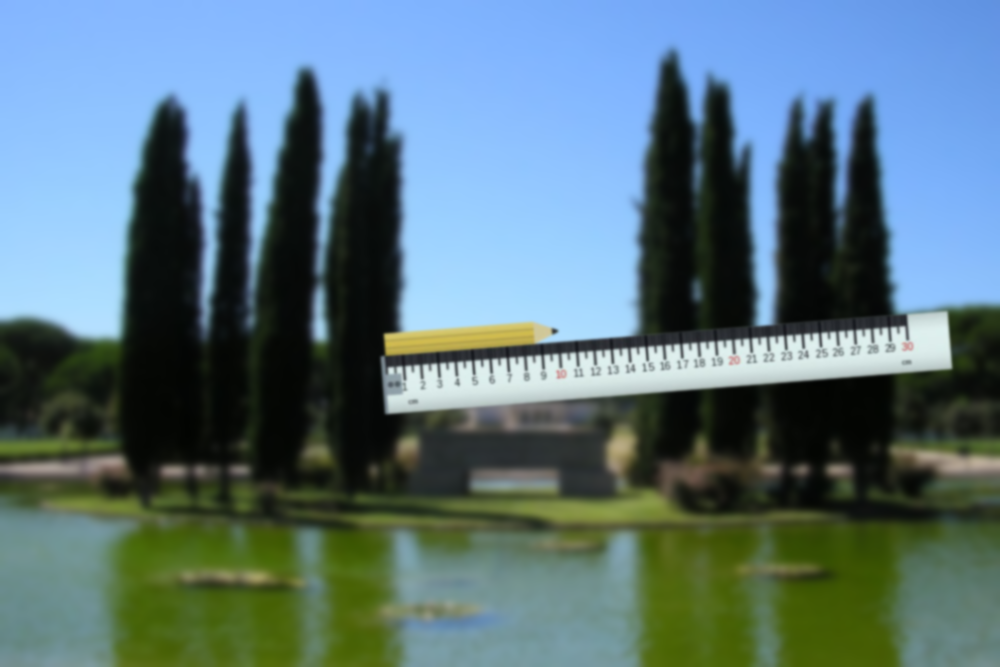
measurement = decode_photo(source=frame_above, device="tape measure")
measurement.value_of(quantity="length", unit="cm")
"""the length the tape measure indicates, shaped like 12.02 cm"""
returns 10 cm
